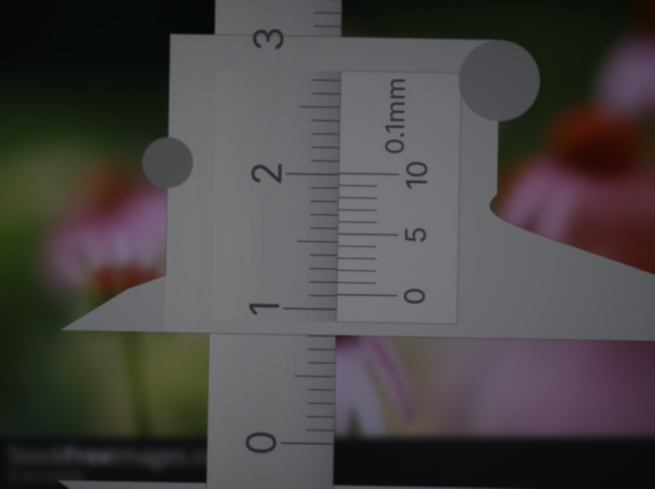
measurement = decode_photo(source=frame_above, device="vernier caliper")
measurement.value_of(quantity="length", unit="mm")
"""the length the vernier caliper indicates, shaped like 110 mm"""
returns 11.1 mm
